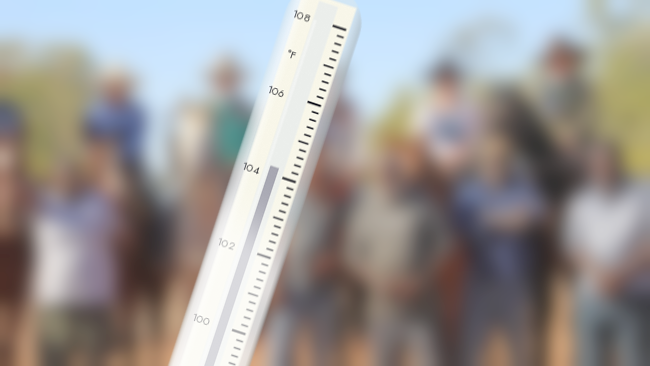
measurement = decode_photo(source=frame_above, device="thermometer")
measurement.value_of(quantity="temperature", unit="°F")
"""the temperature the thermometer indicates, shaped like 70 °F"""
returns 104.2 °F
